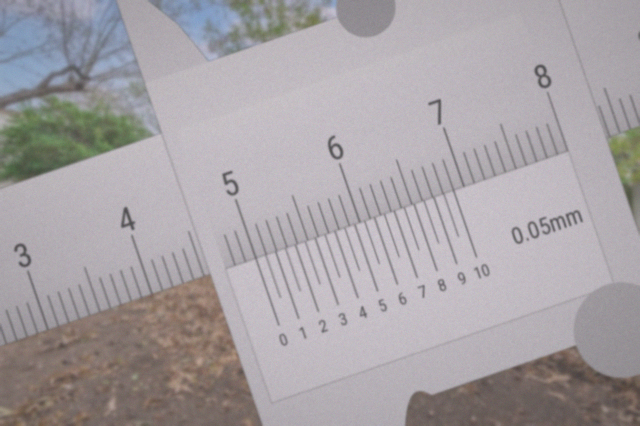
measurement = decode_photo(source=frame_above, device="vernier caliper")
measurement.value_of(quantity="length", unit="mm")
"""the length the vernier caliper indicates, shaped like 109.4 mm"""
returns 50.0 mm
